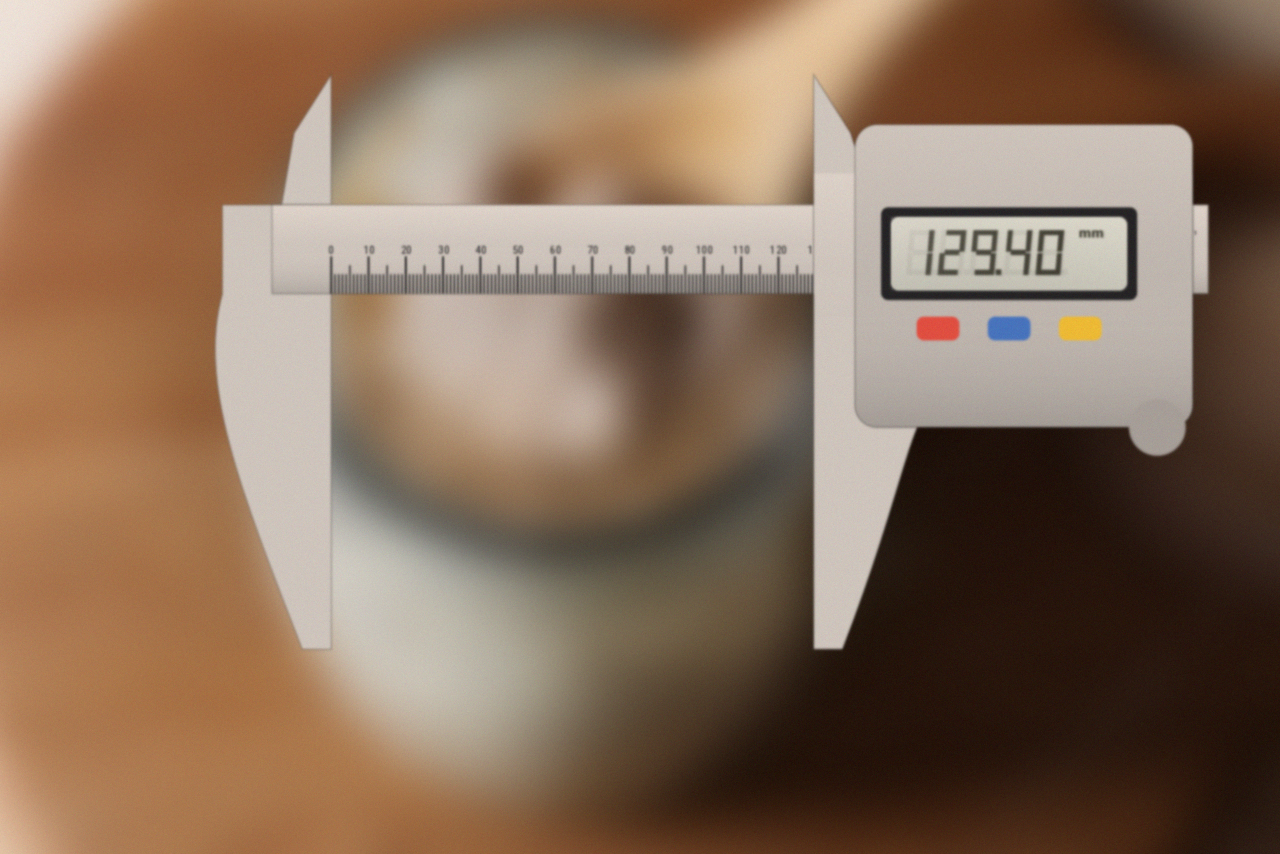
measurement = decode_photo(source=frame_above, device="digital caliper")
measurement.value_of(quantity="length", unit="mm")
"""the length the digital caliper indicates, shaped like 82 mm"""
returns 129.40 mm
